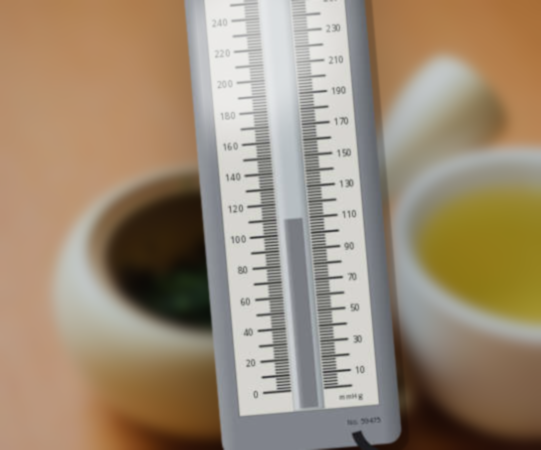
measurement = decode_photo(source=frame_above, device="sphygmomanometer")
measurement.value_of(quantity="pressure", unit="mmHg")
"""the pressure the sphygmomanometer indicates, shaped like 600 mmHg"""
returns 110 mmHg
